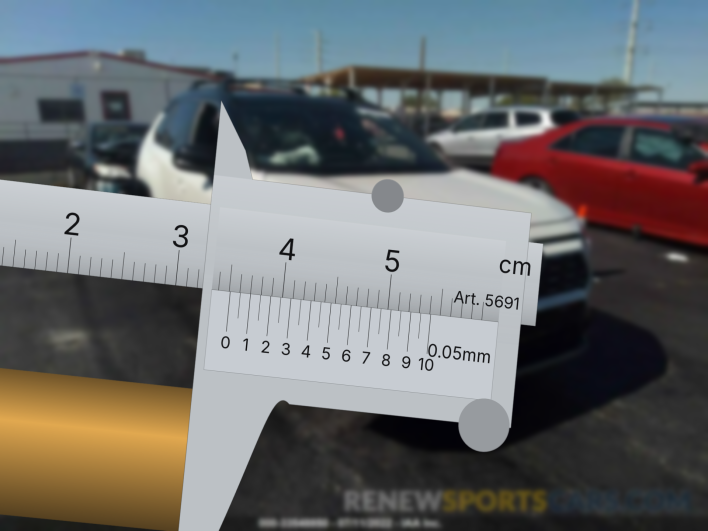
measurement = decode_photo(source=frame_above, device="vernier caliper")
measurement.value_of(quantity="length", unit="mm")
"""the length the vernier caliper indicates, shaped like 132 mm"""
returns 35.1 mm
